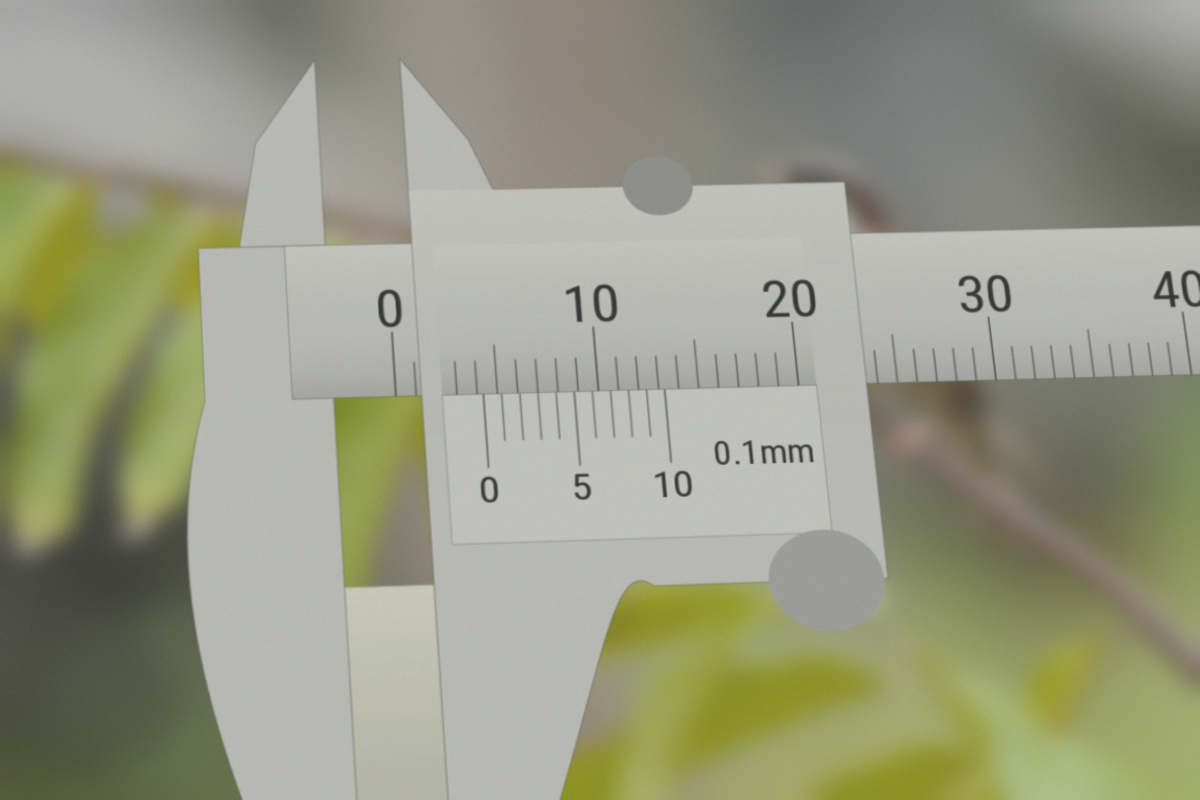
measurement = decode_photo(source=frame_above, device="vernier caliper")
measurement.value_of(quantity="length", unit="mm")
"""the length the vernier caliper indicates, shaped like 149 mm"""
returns 4.3 mm
